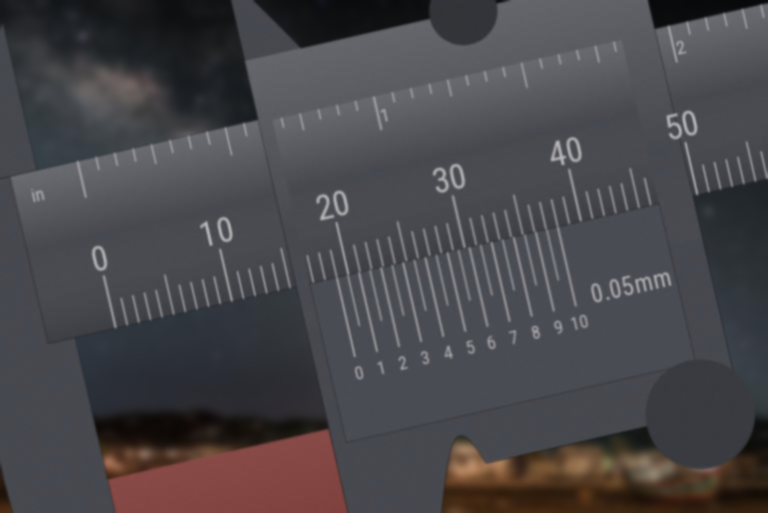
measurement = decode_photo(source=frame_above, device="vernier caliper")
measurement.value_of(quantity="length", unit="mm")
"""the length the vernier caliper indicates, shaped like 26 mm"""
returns 19.0 mm
